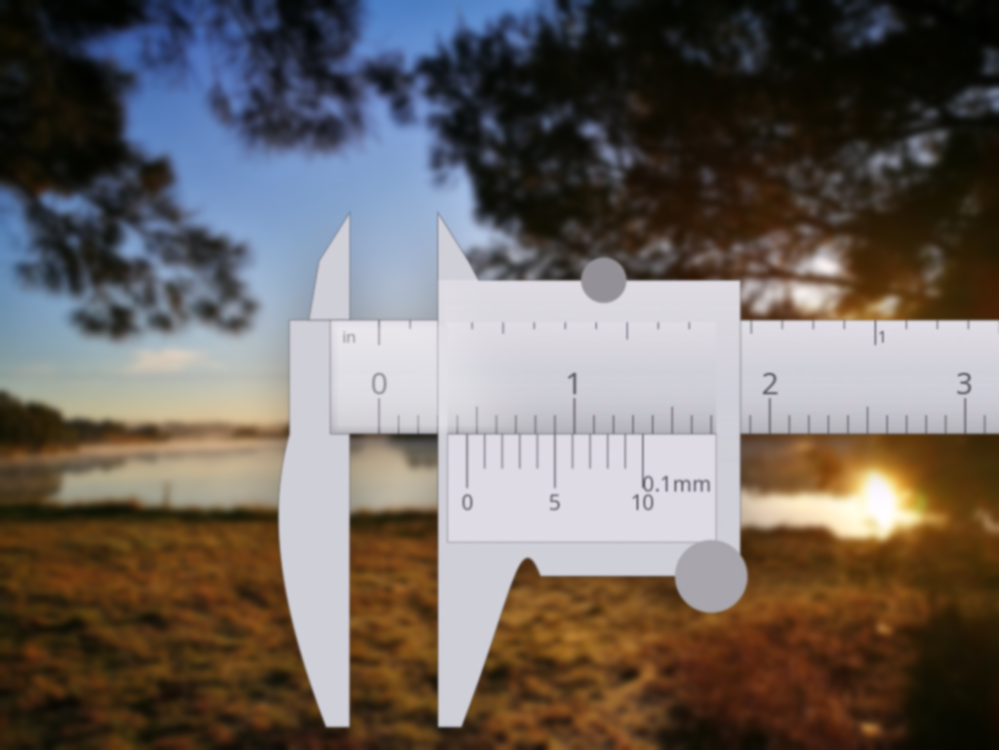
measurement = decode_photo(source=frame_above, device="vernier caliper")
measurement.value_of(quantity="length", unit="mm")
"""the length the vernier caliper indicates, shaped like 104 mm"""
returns 4.5 mm
